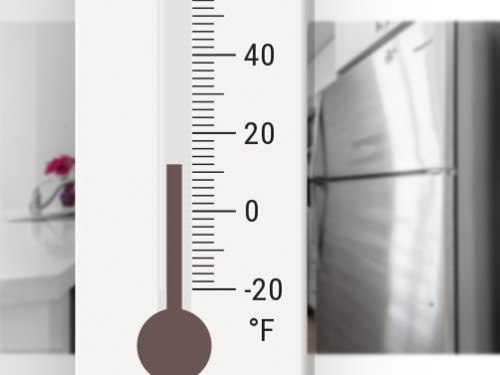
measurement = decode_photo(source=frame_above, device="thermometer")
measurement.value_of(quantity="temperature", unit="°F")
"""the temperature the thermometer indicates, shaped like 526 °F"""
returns 12 °F
